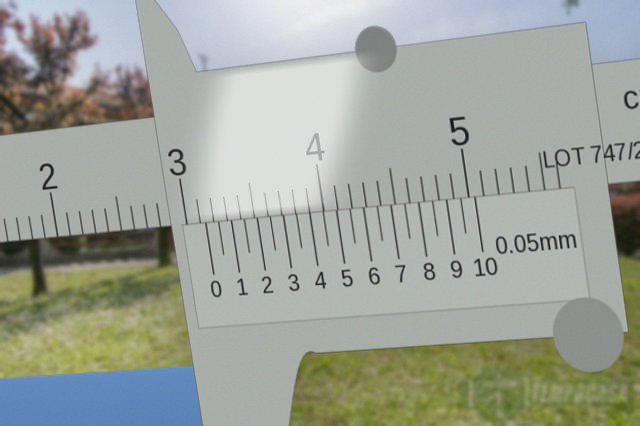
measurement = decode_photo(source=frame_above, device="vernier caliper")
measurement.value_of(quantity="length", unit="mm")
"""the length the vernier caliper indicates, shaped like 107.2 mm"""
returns 31.4 mm
